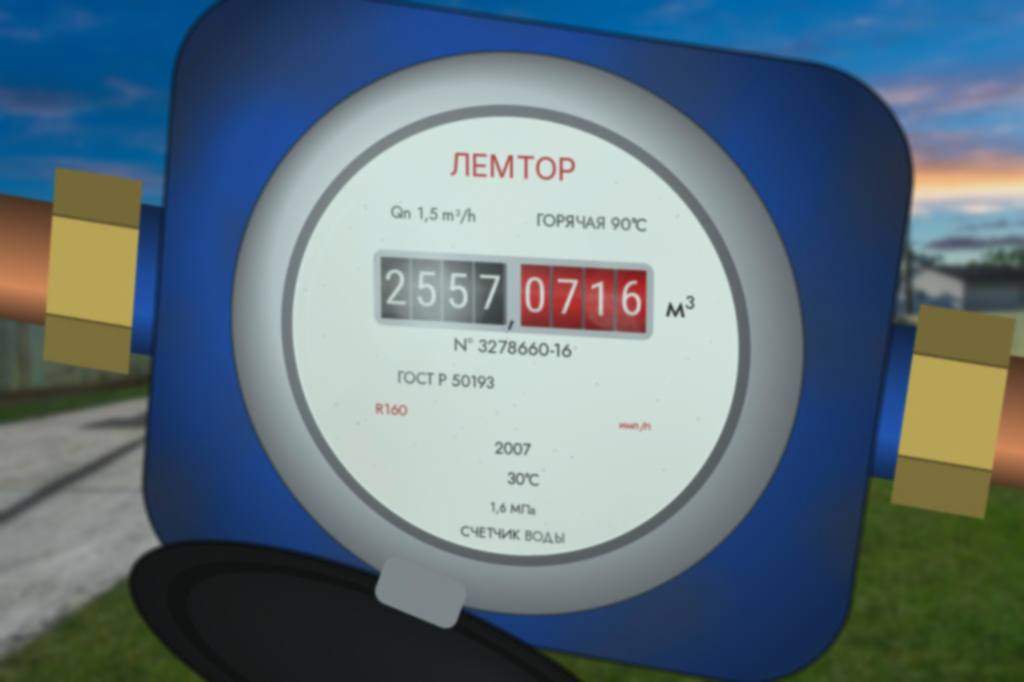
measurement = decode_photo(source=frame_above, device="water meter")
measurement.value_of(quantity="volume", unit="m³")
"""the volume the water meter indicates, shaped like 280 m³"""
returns 2557.0716 m³
